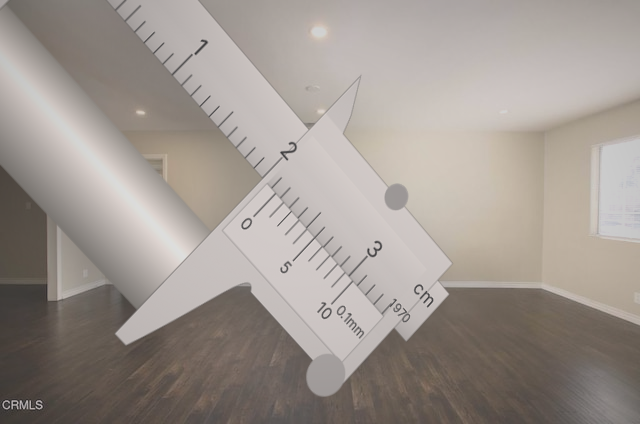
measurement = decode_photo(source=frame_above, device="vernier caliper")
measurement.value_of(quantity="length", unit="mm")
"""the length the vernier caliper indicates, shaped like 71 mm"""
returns 21.5 mm
